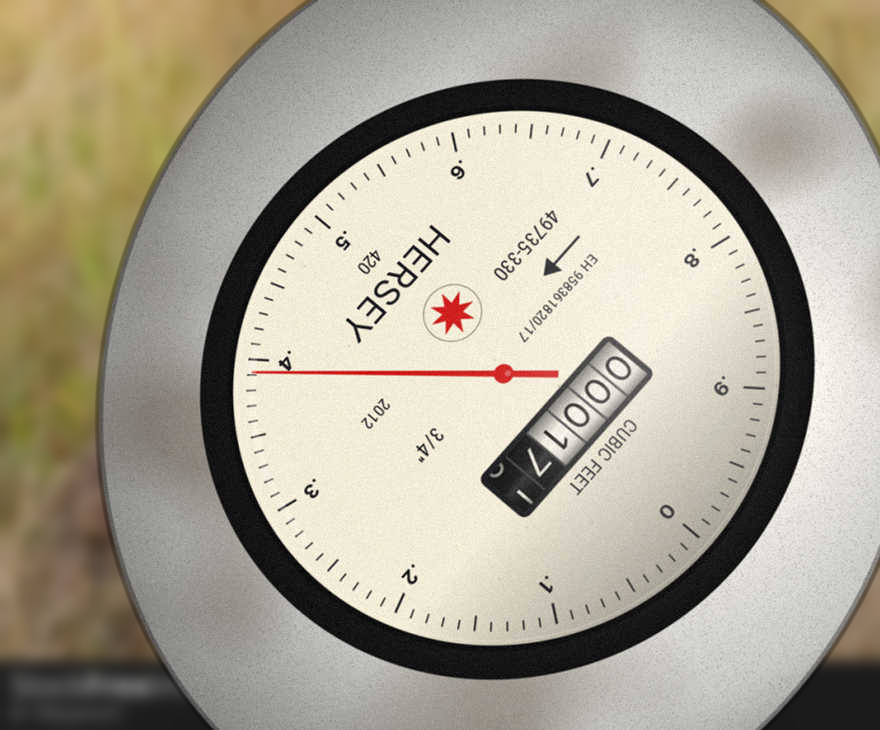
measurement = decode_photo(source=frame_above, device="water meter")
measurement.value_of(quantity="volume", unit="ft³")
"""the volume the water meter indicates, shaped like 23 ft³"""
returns 171.39 ft³
